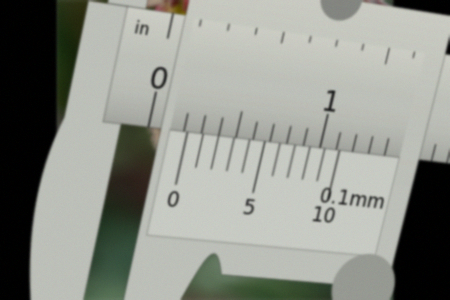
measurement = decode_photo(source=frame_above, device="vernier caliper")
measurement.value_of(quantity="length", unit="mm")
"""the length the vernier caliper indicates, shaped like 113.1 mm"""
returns 2.2 mm
